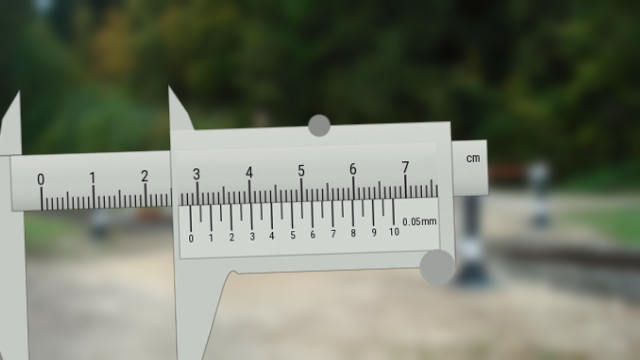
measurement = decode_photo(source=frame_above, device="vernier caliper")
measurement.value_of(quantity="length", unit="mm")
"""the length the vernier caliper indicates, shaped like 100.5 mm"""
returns 28.5 mm
